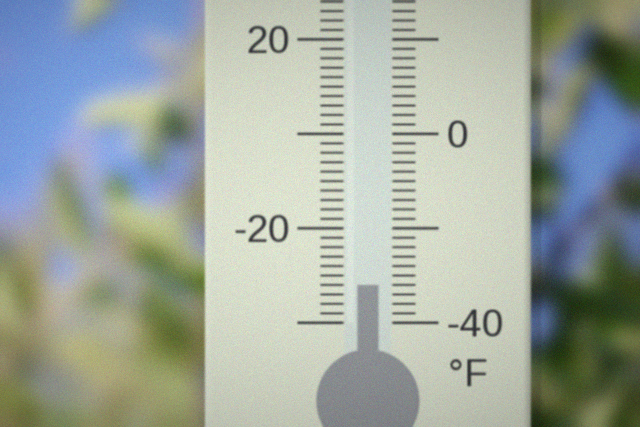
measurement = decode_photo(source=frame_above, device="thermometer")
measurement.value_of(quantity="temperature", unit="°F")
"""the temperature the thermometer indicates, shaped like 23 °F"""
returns -32 °F
